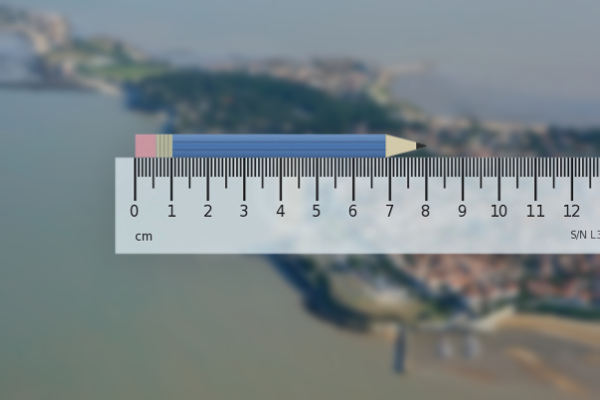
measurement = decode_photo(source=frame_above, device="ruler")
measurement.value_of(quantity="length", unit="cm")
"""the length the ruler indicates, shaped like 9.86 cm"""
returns 8 cm
